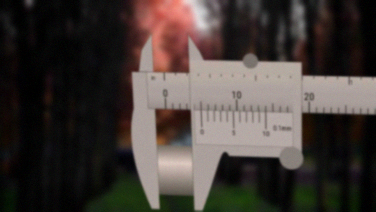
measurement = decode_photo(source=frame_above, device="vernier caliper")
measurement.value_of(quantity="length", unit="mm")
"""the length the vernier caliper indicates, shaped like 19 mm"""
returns 5.0 mm
